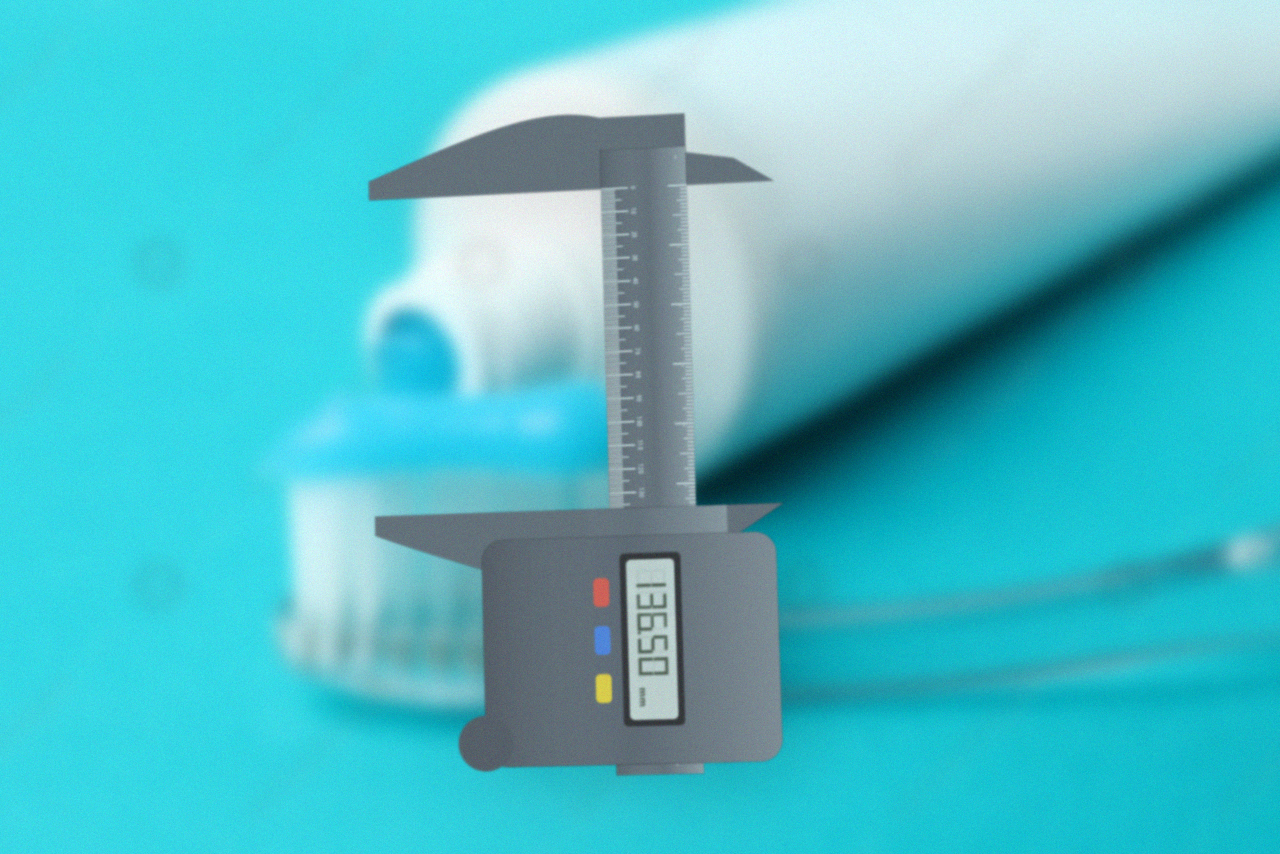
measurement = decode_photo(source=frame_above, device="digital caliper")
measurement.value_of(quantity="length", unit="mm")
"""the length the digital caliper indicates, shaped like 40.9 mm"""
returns 136.50 mm
